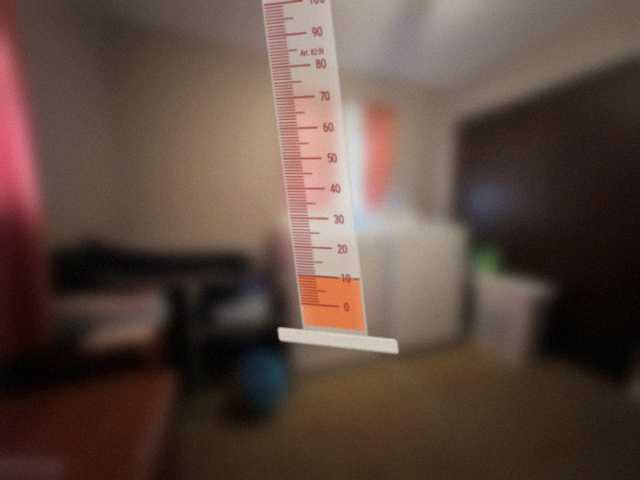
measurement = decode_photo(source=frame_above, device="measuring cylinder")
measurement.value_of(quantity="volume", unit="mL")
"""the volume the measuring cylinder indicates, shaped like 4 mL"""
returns 10 mL
